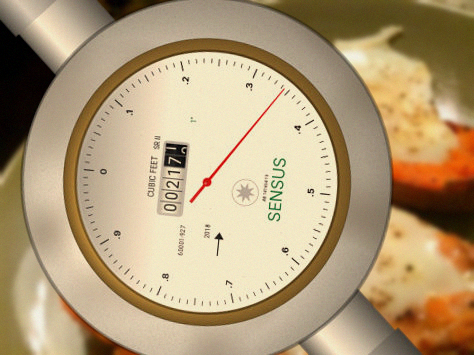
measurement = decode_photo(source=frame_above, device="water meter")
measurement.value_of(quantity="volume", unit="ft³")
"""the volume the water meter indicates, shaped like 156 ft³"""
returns 2171.34 ft³
